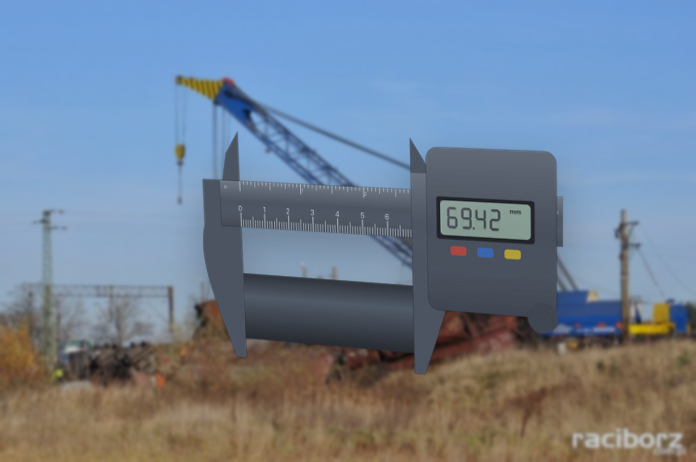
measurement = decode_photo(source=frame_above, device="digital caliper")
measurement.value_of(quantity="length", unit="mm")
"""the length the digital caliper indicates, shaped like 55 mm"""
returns 69.42 mm
